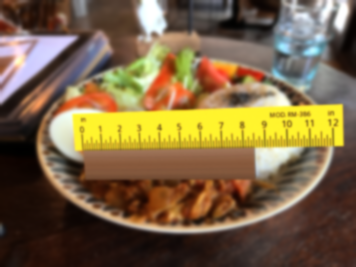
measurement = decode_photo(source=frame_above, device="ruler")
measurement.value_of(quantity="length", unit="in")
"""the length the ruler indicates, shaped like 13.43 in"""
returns 8.5 in
